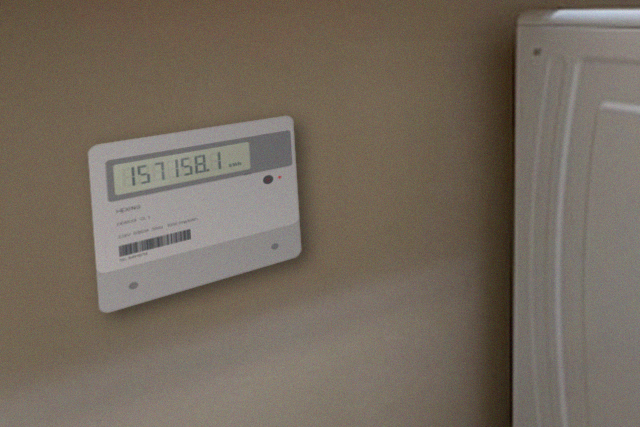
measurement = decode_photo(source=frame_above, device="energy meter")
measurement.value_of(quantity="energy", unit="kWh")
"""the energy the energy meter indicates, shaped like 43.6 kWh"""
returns 157158.1 kWh
